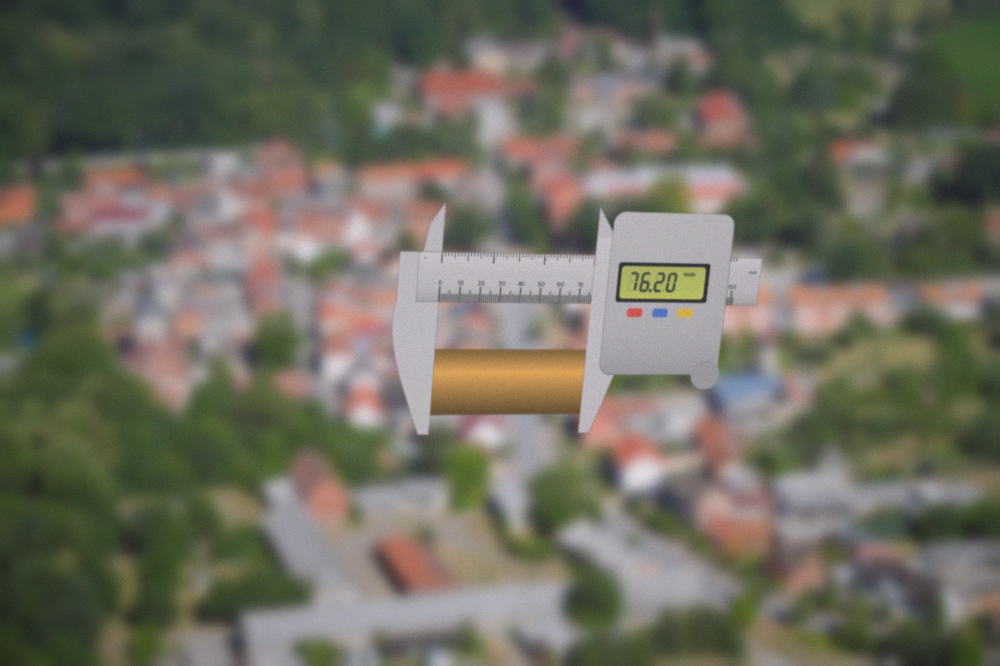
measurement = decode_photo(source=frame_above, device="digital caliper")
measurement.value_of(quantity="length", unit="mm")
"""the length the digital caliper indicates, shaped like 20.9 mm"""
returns 76.20 mm
